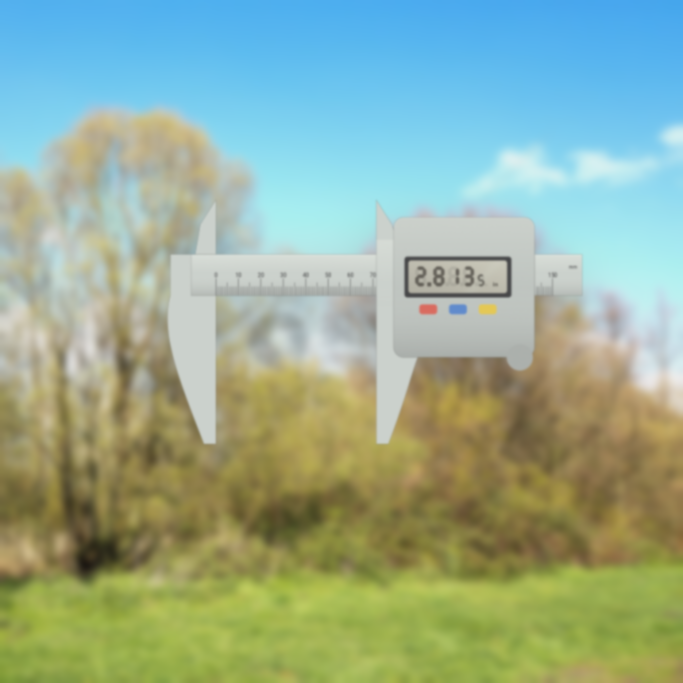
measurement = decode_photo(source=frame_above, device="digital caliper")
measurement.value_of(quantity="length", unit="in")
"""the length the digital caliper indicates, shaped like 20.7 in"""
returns 2.8135 in
